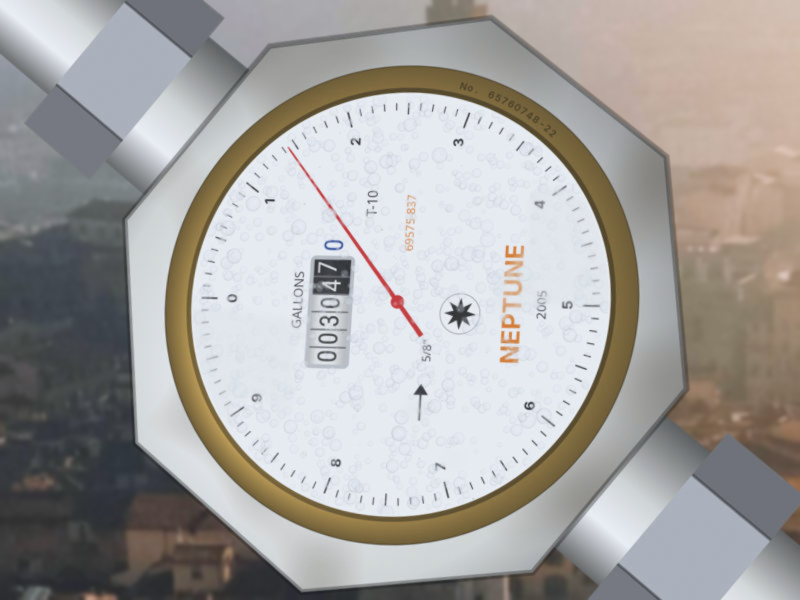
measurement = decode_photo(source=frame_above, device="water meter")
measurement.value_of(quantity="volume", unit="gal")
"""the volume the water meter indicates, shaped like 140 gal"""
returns 30471.4 gal
